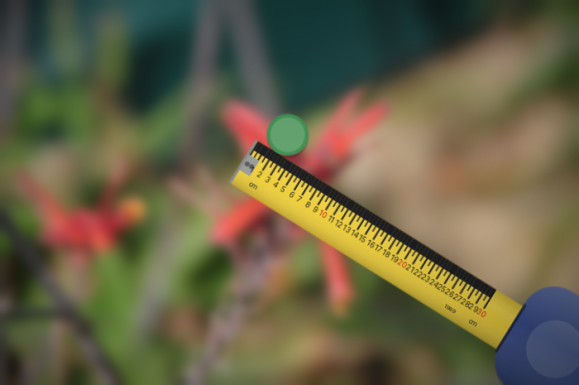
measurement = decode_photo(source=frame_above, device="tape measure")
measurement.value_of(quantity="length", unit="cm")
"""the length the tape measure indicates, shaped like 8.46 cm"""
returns 4.5 cm
